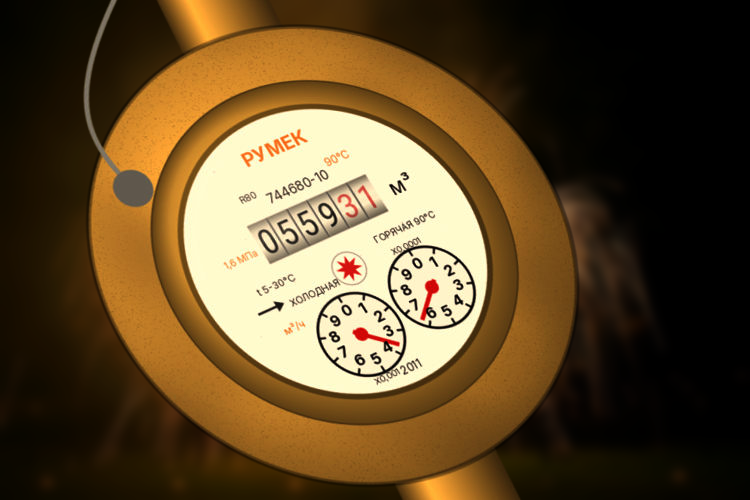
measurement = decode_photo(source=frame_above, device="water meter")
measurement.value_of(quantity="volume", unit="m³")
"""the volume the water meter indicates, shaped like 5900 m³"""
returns 559.3136 m³
